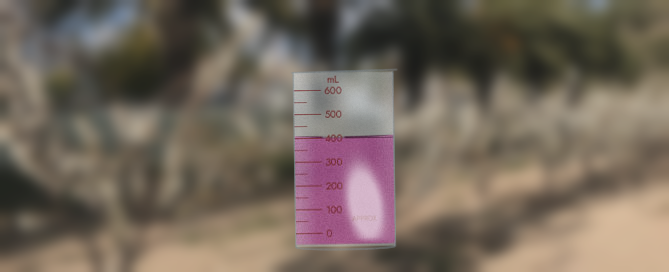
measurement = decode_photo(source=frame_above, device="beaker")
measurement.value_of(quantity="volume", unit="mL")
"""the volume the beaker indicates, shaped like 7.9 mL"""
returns 400 mL
